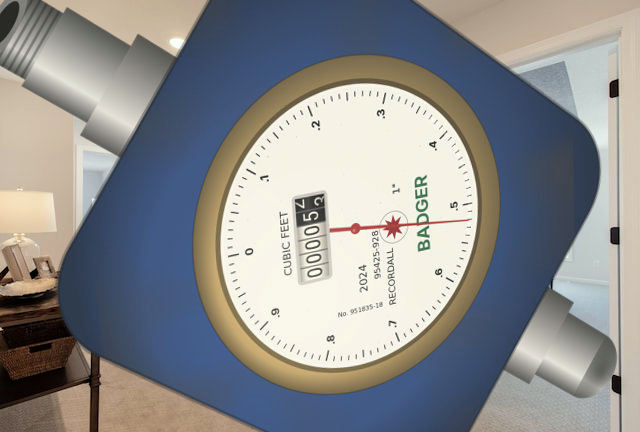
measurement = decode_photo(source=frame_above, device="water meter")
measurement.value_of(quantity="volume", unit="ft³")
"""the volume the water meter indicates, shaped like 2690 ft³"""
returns 52.52 ft³
